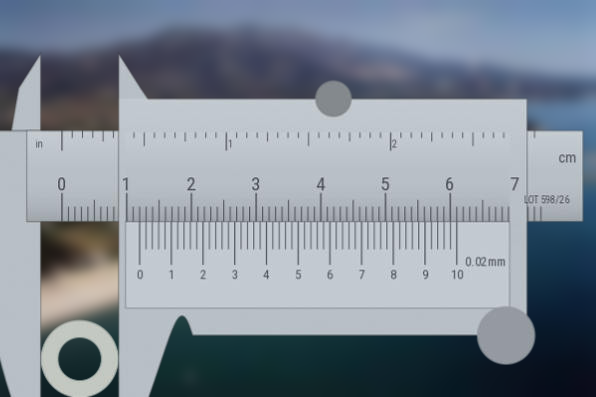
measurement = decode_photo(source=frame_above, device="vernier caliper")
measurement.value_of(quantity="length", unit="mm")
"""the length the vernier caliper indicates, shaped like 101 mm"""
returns 12.0 mm
